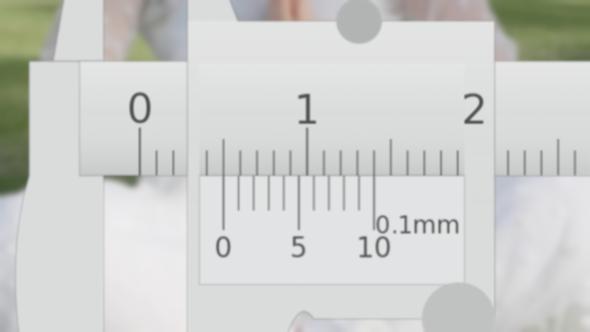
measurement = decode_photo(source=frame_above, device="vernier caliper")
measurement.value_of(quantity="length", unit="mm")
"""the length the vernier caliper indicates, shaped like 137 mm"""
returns 5.0 mm
